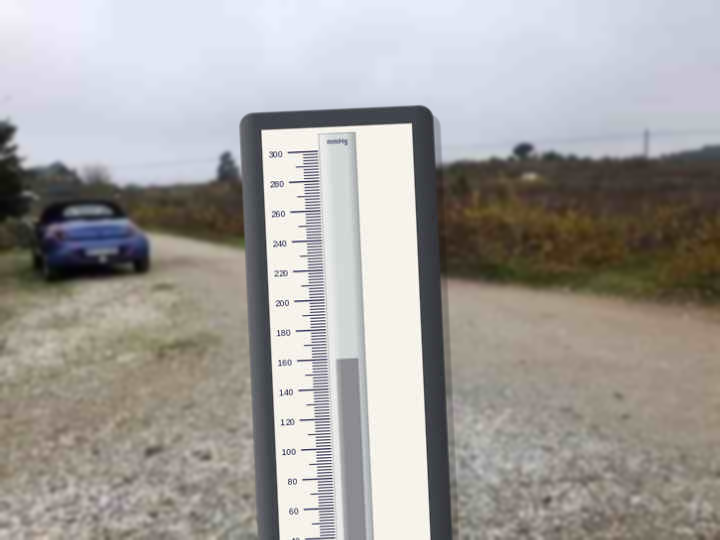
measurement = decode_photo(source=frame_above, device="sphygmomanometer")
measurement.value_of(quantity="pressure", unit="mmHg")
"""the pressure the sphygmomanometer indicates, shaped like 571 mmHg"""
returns 160 mmHg
